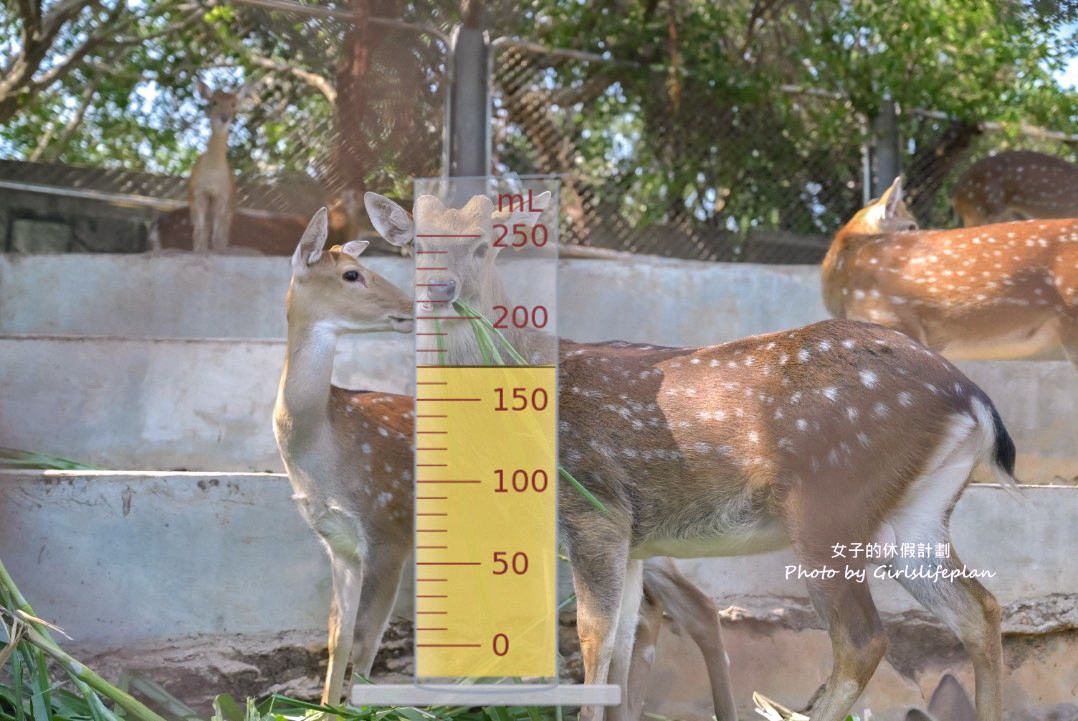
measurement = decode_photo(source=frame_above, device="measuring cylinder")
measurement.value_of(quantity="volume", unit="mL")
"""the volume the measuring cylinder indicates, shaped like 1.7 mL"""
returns 170 mL
